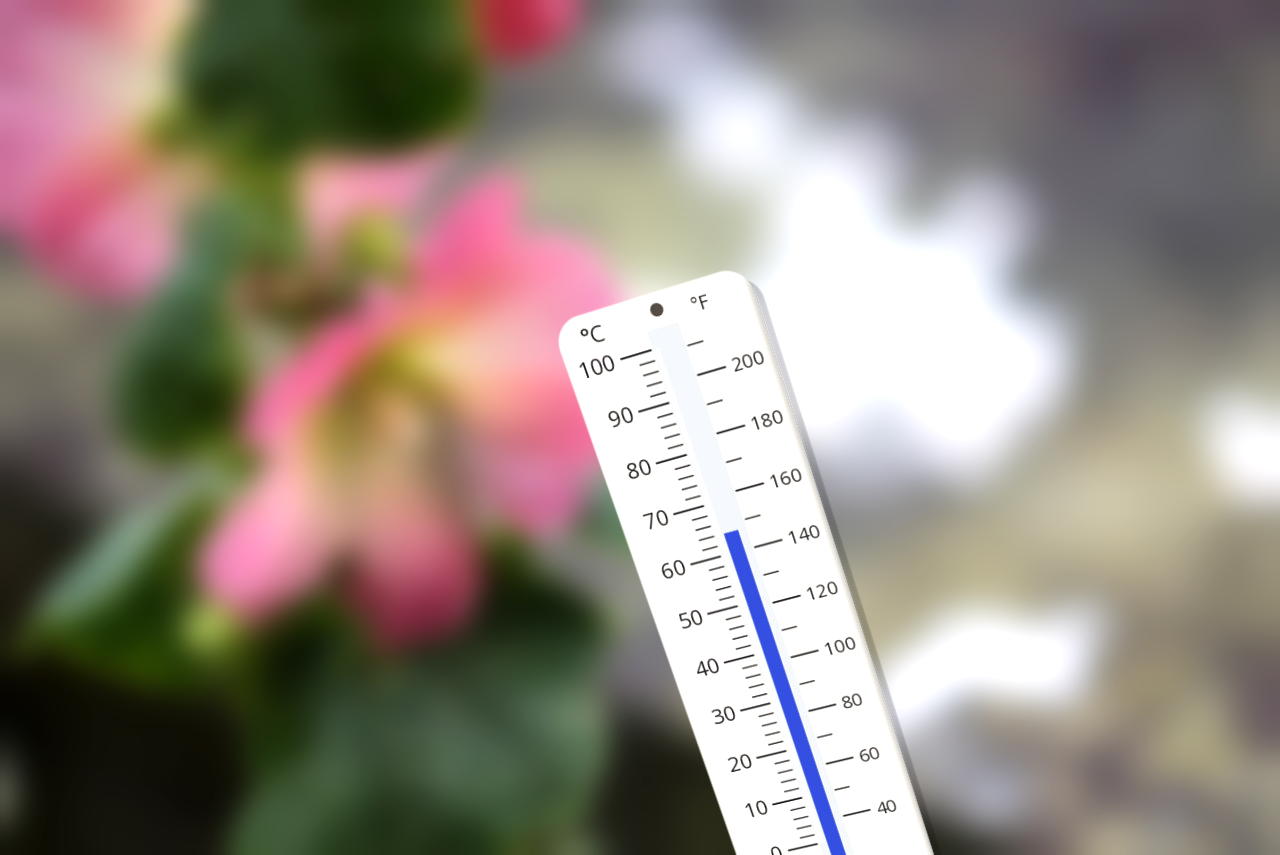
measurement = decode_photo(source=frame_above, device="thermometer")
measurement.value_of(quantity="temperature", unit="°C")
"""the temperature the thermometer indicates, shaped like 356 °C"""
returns 64 °C
